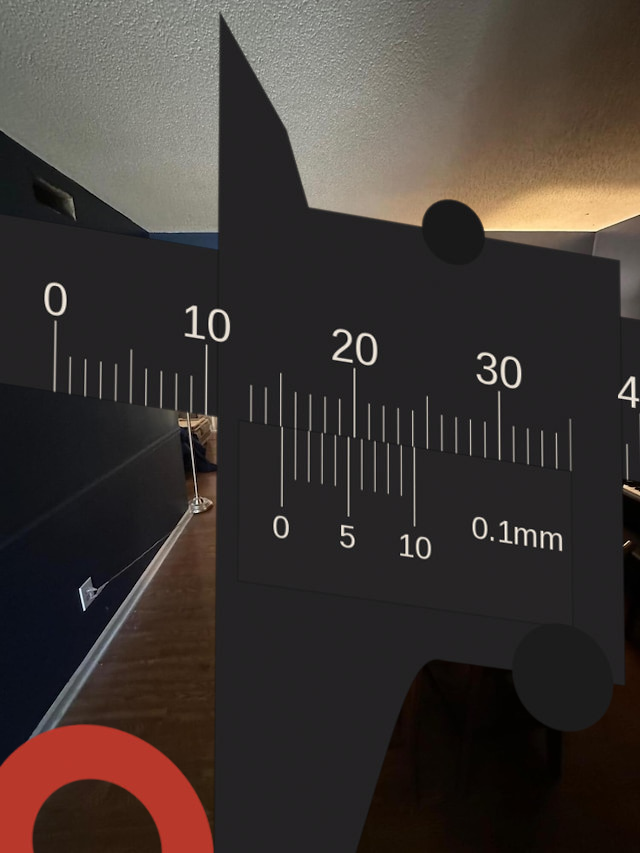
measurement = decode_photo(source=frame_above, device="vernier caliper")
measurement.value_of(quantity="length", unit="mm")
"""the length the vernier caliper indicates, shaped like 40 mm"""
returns 15.1 mm
